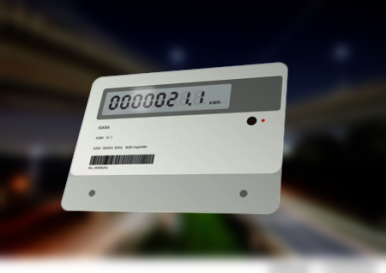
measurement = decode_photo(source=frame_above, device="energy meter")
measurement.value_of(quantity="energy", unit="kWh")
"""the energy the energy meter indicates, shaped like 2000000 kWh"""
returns 21.1 kWh
